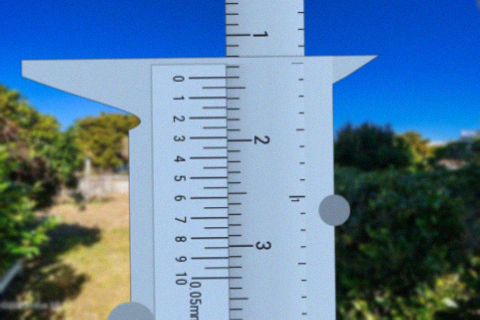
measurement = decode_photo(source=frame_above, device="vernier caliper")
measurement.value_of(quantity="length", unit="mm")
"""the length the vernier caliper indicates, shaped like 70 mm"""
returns 14.0 mm
